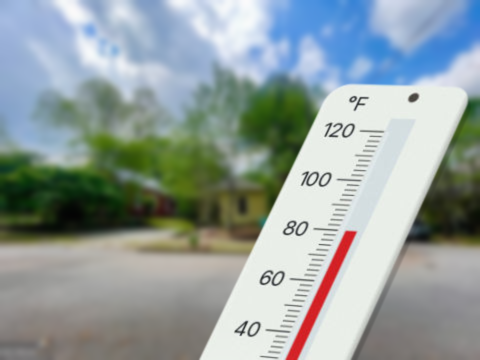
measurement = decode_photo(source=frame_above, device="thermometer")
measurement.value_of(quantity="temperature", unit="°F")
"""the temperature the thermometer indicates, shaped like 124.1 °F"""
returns 80 °F
